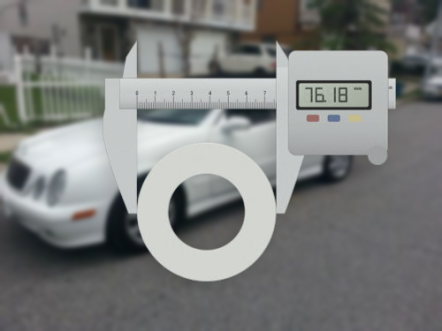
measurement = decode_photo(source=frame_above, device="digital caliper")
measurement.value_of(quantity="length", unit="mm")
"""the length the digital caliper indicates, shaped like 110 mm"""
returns 76.18 mm
